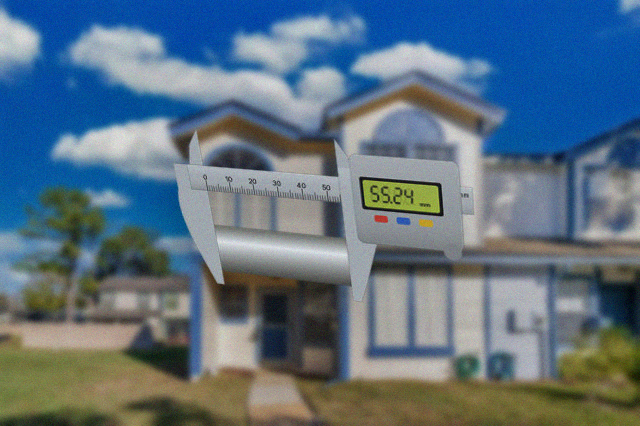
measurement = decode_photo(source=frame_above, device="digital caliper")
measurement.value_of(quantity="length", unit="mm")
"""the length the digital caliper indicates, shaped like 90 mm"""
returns 55.24 mm
